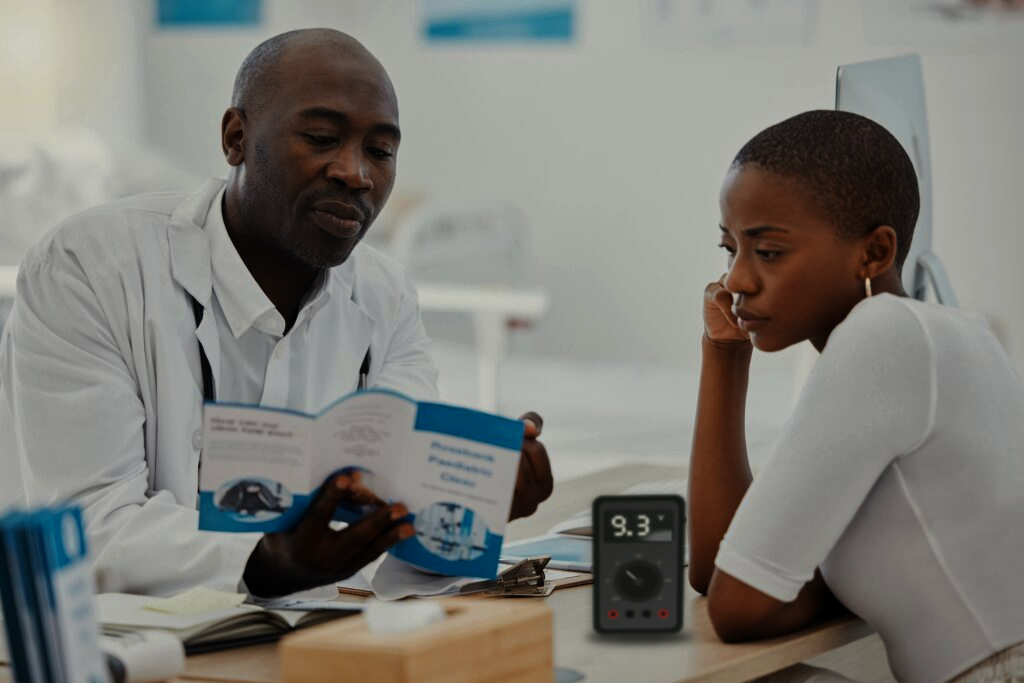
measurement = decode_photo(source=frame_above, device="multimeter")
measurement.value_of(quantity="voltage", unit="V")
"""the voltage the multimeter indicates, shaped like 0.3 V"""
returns 9.3 V
